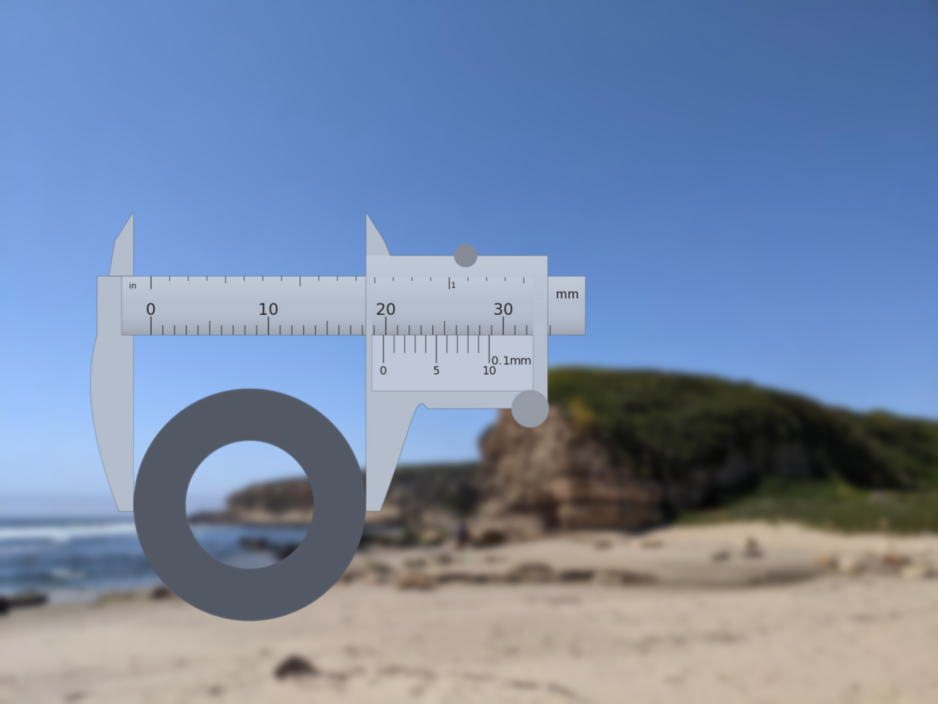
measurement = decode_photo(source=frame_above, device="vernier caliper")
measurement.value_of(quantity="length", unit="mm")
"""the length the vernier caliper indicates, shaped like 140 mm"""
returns 19.8 mm
